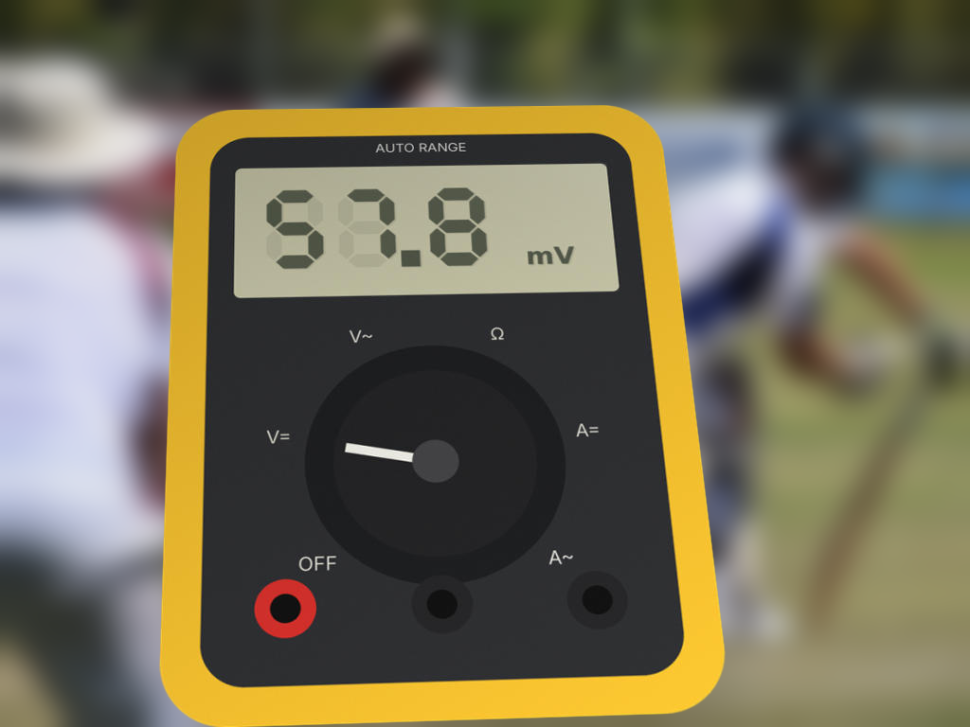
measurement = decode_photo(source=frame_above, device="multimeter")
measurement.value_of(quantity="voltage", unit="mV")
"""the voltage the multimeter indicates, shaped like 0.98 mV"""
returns 57.8 mV
